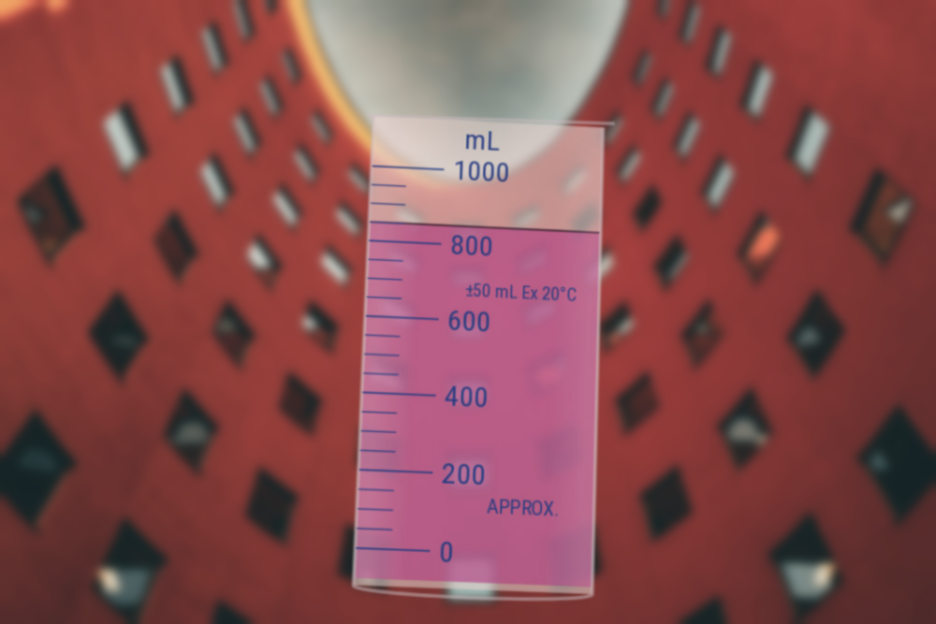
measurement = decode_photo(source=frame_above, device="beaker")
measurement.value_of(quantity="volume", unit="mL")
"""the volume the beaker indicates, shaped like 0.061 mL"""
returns 850 mL
